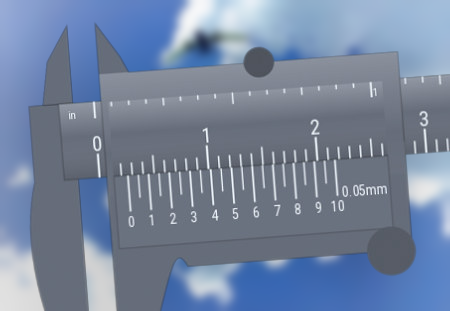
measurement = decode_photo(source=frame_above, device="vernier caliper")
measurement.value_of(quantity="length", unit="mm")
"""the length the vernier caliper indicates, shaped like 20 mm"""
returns 2.6 mm
